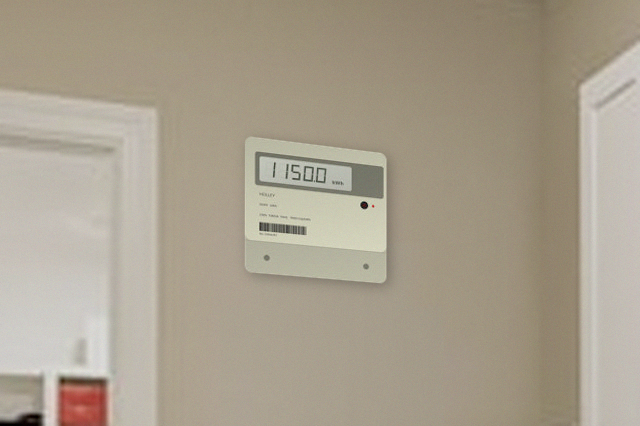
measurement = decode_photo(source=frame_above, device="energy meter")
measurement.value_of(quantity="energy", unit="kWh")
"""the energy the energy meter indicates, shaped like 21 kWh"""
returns 1150.0 kWh
